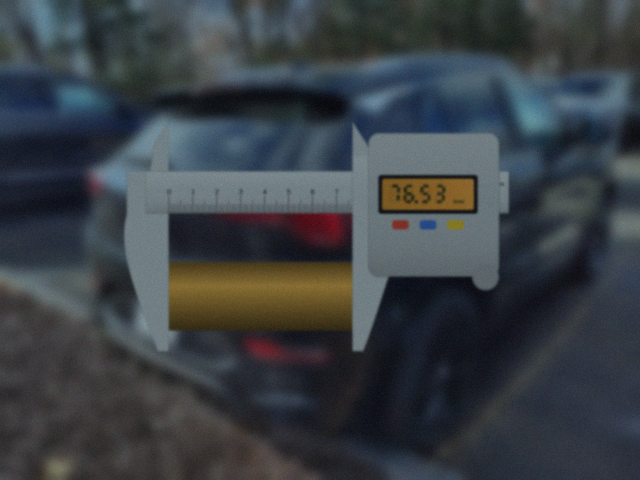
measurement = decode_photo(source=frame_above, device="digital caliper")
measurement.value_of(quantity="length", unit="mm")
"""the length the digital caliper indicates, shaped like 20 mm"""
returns 76.53 mm
